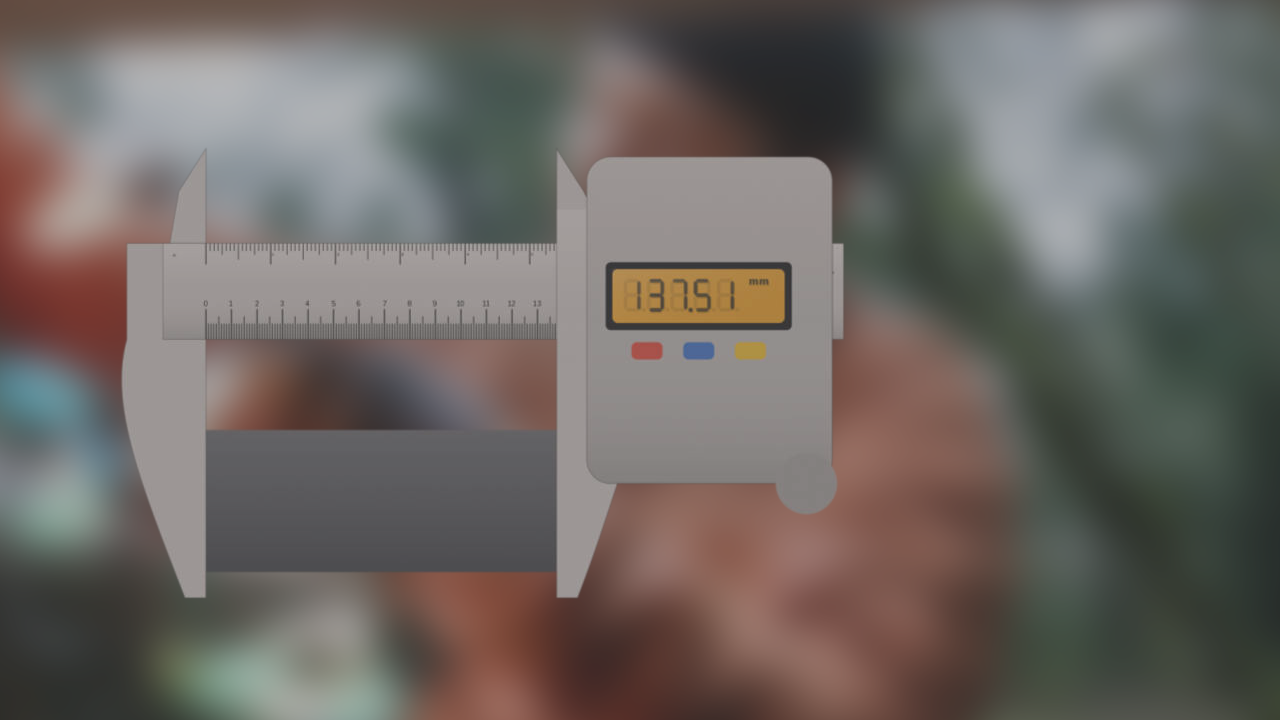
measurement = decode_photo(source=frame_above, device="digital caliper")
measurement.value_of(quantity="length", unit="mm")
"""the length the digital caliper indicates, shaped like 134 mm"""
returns 137.51 mm
